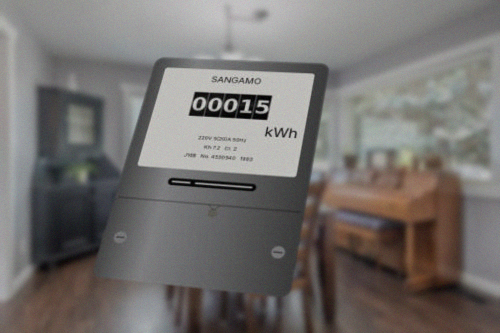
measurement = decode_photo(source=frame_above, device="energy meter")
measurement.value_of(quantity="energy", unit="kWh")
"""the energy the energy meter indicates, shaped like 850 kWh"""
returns 15 kWh
